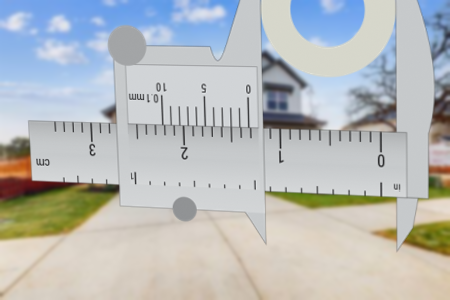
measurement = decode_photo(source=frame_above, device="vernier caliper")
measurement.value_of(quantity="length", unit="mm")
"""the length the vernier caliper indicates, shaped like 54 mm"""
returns 13.2 mm
